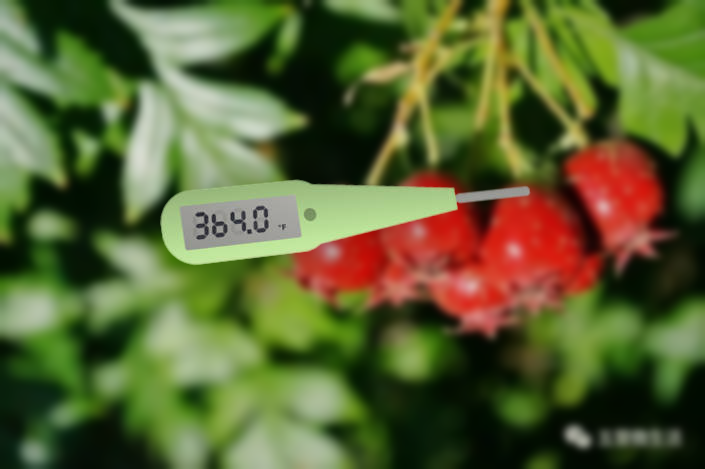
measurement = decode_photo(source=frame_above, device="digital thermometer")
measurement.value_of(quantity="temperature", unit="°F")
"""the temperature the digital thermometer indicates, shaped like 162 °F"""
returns 364.0 °F
